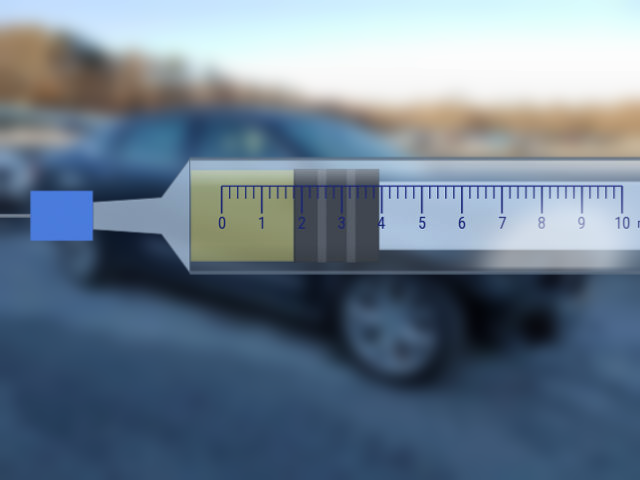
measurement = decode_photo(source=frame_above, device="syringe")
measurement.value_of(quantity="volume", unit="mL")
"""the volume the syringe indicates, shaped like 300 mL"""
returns 1.8 mL
